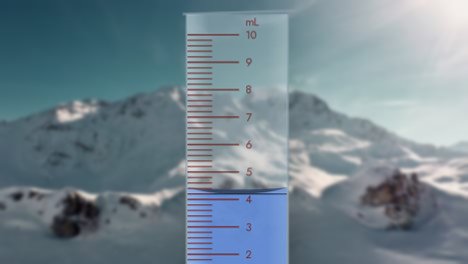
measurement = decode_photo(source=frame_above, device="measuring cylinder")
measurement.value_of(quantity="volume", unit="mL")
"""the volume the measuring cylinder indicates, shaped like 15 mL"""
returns 4.2 mL
